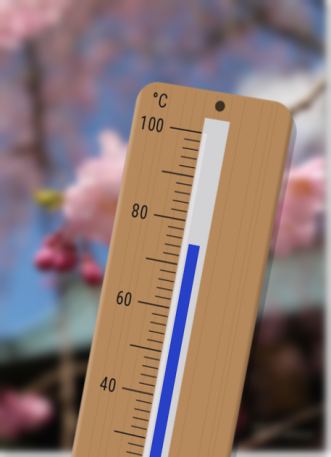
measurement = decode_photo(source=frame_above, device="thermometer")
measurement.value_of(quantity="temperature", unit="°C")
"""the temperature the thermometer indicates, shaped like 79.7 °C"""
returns 75 °C
